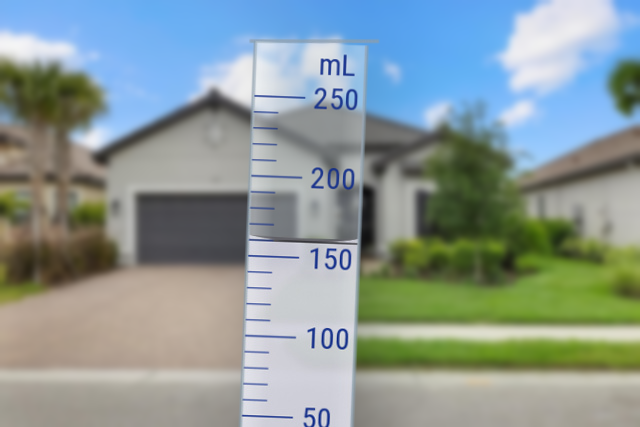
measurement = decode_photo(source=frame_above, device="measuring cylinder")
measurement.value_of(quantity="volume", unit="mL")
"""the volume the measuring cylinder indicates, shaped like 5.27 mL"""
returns 160 mL
